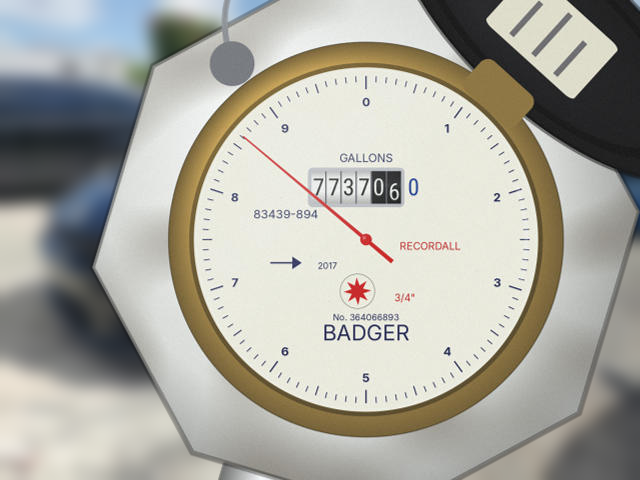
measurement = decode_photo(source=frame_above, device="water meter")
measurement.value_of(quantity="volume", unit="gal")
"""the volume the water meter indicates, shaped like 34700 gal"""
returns 7737058.6 gal
